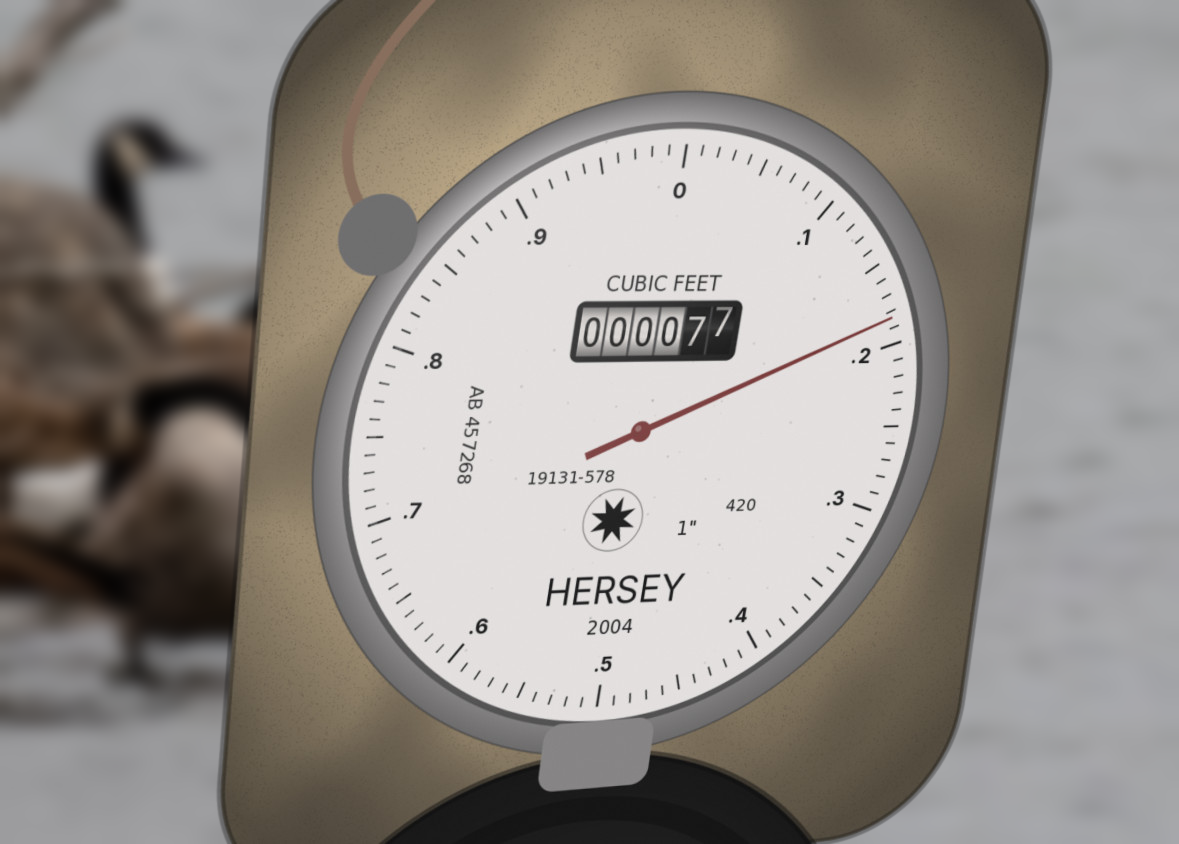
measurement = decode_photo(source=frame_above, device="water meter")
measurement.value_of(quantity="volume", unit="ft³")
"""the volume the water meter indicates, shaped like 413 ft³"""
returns 77.18 ft³
